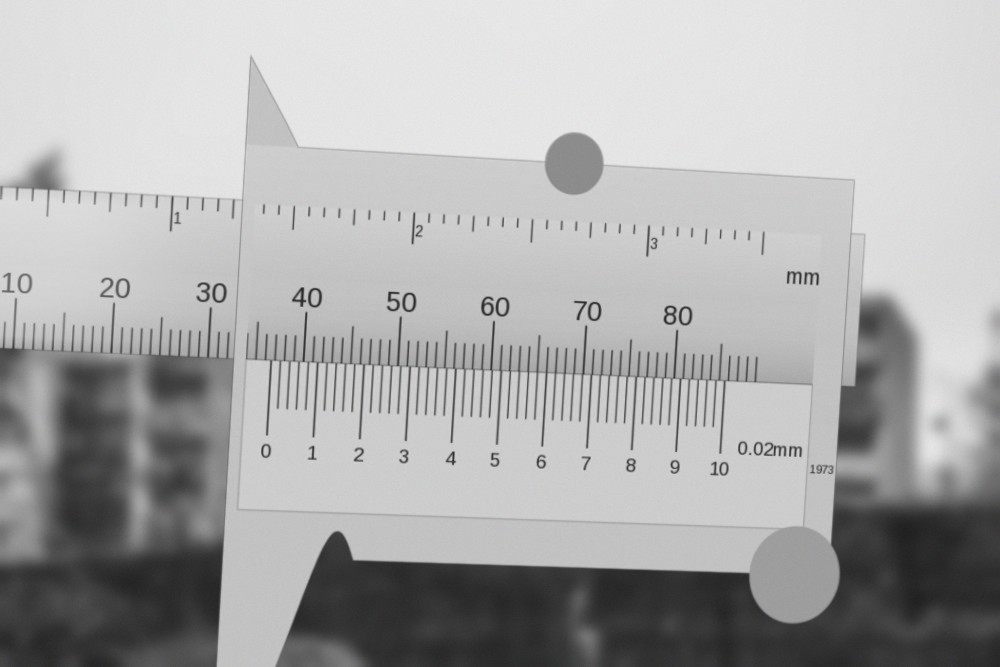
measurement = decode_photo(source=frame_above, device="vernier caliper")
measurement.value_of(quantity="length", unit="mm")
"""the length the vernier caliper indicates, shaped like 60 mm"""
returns 36.6 mm
